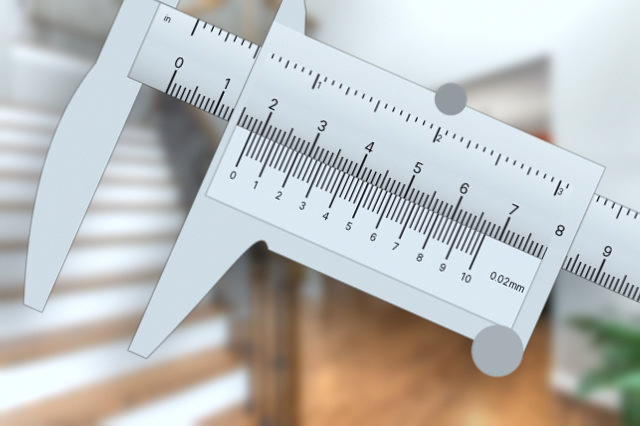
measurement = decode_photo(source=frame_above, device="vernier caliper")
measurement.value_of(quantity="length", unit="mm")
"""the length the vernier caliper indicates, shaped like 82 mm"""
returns 18.0 mm
